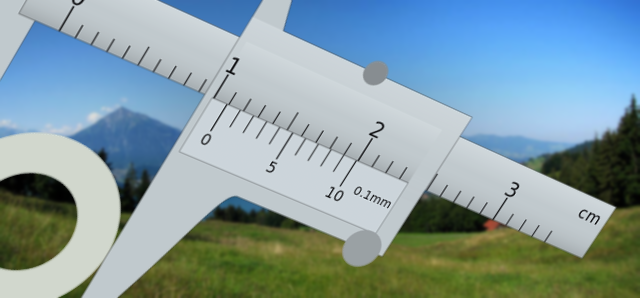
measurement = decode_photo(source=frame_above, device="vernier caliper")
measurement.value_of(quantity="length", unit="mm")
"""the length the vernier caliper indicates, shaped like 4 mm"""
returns 10.9 mm
